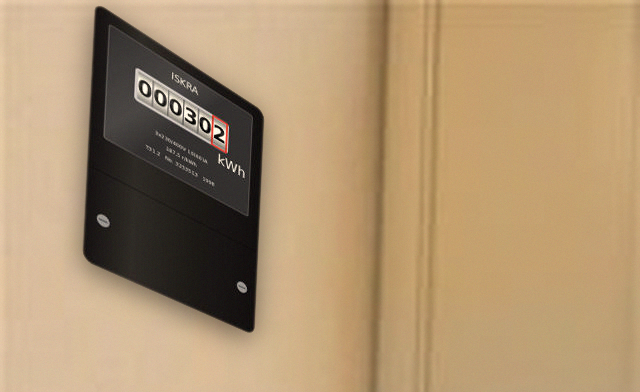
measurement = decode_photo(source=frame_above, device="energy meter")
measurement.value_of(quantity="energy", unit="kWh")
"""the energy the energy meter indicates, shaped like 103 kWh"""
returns 30.2 kWh
